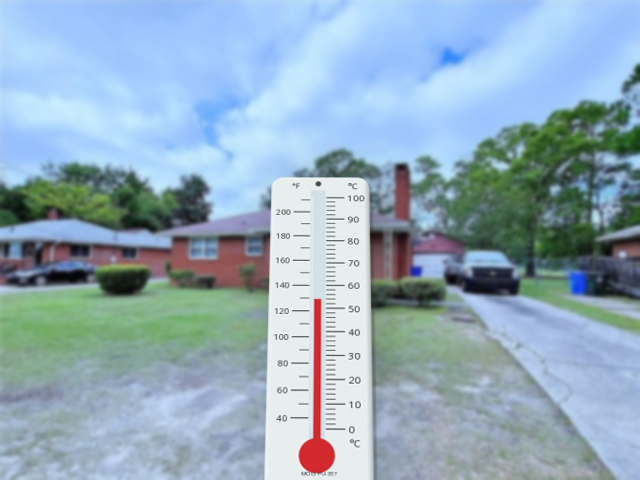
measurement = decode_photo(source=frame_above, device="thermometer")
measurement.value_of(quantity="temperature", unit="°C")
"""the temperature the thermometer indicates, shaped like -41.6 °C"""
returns 54 °C
